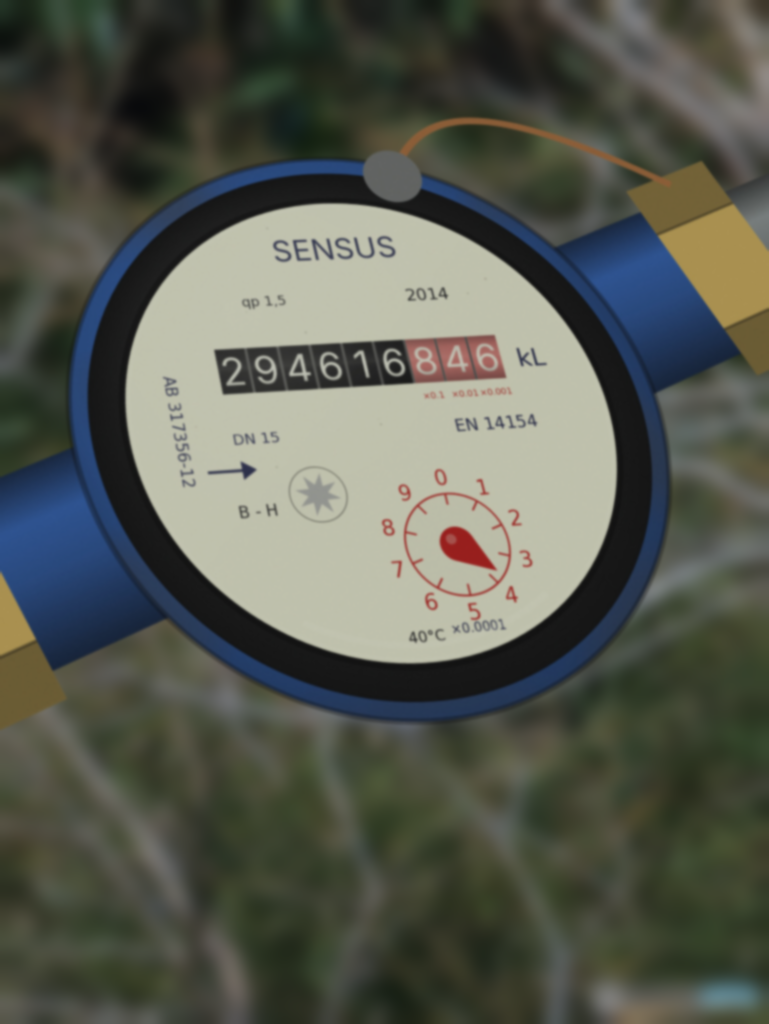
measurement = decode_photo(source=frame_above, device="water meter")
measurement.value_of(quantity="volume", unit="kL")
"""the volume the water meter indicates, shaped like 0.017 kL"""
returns 294616.8463 kL
